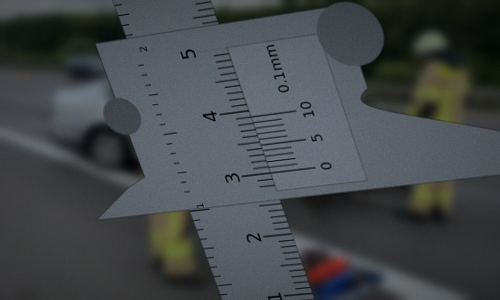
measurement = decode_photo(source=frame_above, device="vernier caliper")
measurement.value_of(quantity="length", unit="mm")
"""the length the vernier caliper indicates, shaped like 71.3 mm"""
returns 30.0 mm
